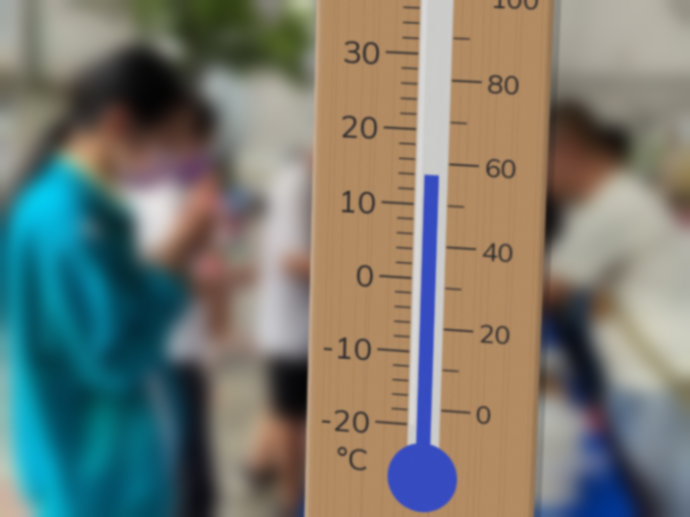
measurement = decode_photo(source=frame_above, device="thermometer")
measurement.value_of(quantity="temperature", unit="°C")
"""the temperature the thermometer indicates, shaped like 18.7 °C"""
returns 14 °C
